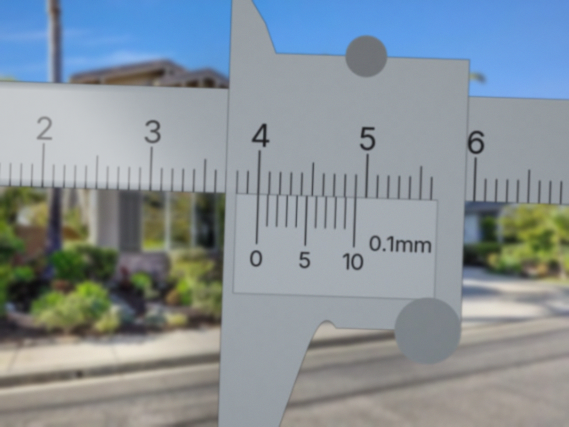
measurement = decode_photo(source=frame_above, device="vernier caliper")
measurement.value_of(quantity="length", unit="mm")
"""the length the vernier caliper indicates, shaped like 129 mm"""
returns 40.0 mm
